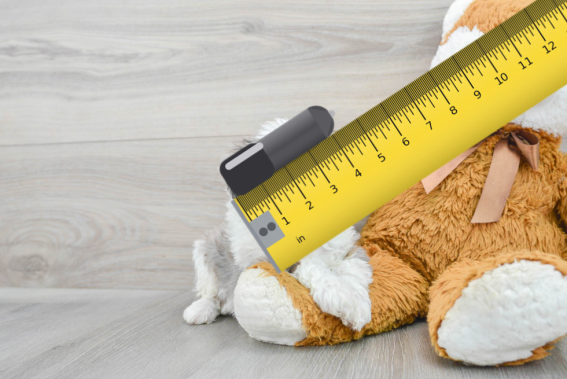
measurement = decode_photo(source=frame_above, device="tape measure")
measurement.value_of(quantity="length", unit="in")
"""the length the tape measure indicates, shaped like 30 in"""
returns 4.5 in
